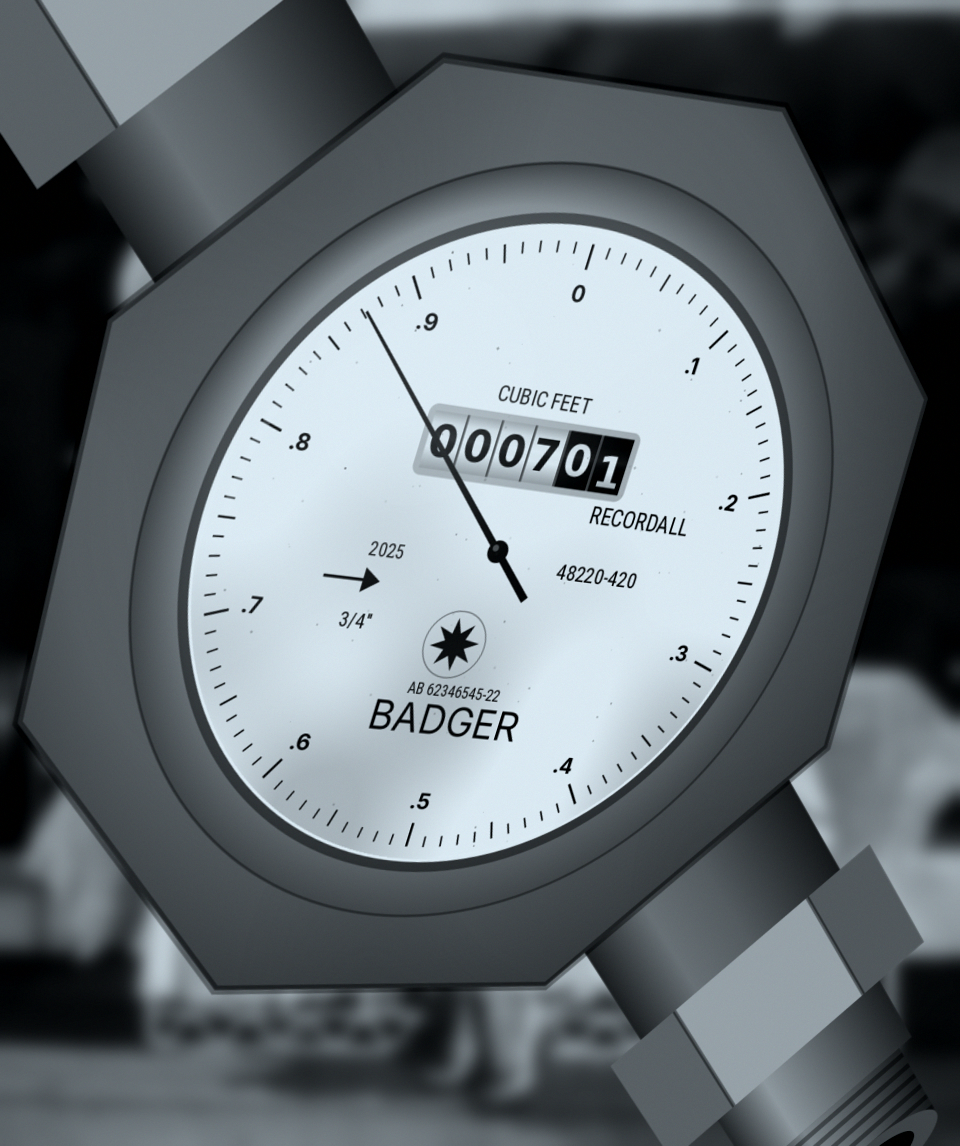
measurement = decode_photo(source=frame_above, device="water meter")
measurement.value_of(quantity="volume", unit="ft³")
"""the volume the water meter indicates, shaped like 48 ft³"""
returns 700.87 ft³
